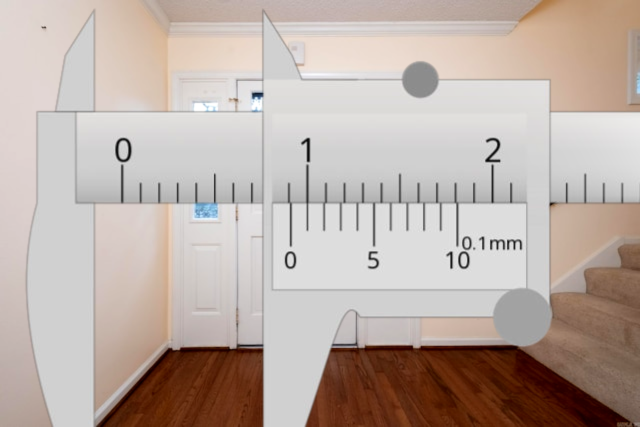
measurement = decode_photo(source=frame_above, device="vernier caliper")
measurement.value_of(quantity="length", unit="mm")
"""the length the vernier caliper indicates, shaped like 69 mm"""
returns 9.1 mm
